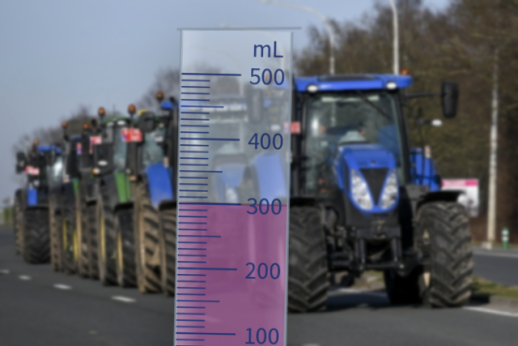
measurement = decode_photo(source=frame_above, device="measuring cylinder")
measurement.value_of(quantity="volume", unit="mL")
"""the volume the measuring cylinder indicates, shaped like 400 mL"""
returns 300 mL
